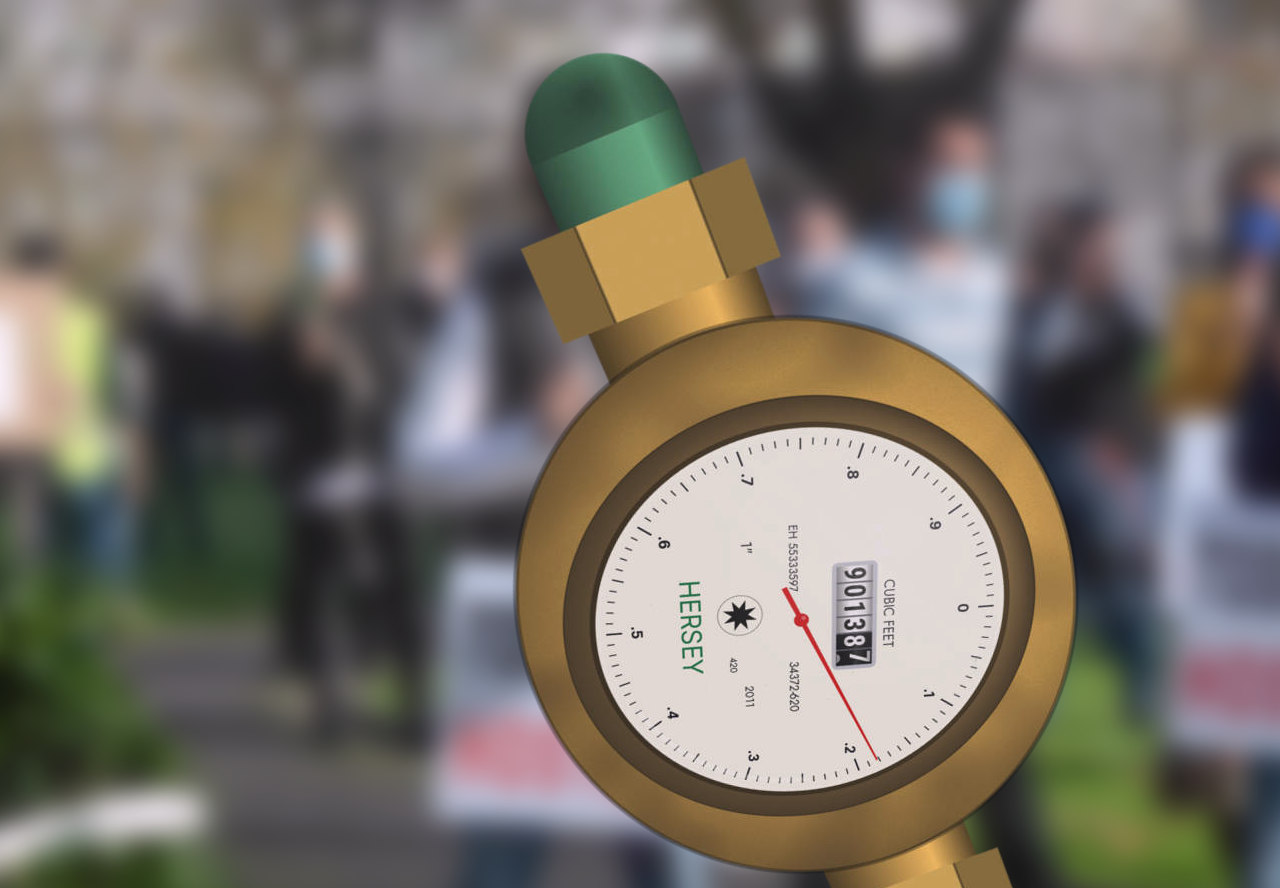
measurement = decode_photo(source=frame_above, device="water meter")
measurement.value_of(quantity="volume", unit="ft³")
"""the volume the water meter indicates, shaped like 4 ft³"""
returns 901387.18 ft³
